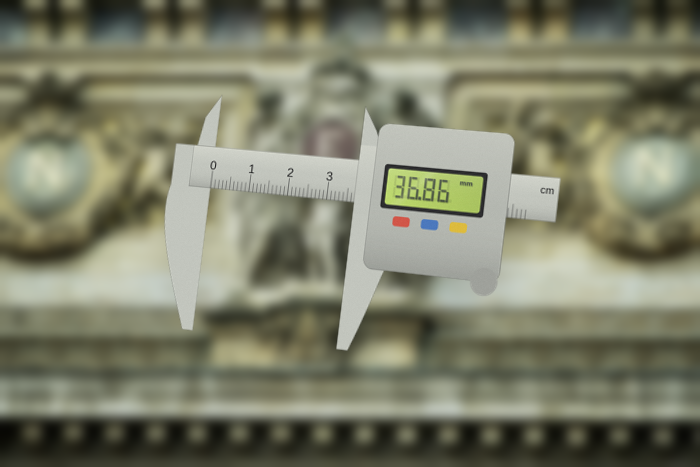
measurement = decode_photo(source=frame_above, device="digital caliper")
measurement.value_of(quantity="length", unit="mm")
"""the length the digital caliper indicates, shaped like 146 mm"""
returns 36.86 mm
